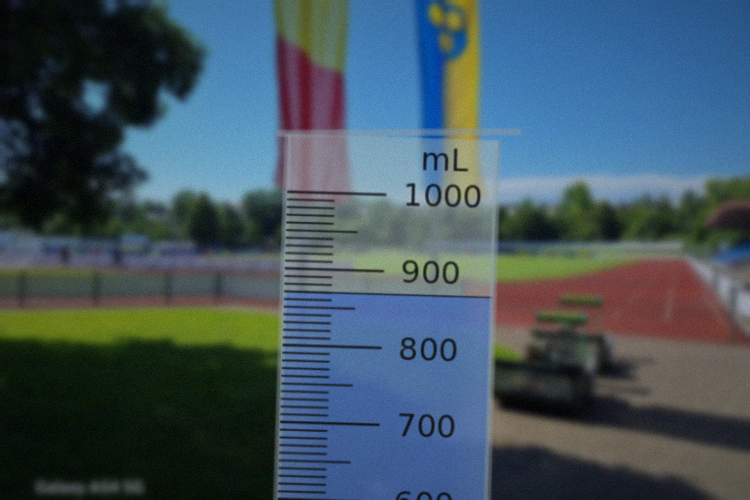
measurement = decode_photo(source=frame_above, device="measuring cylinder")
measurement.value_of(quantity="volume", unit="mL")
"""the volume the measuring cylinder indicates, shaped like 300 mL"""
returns 870 mL
